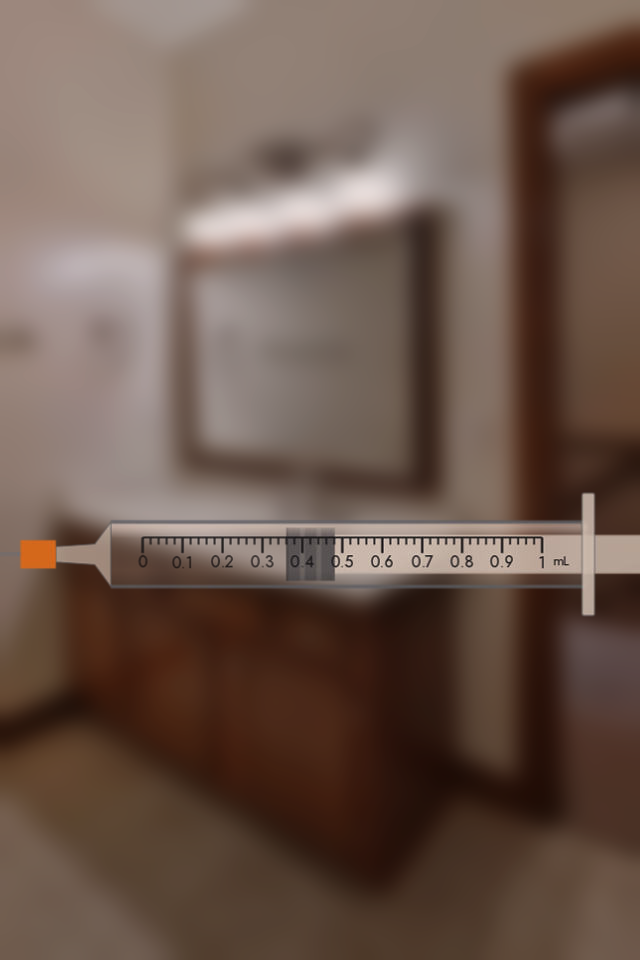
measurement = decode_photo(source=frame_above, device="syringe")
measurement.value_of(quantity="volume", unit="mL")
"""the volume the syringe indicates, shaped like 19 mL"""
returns 0.36 mL
